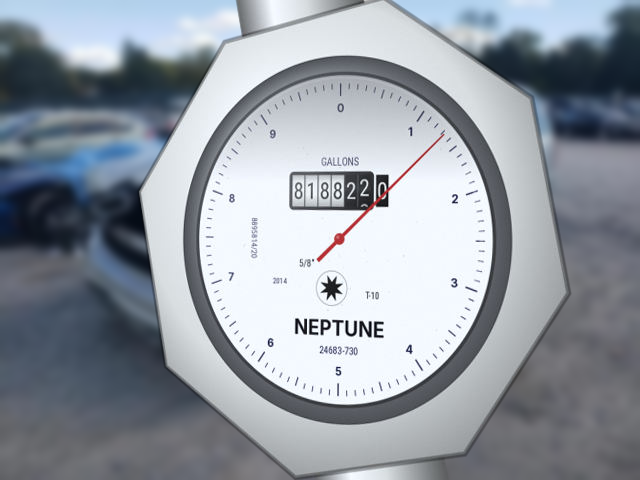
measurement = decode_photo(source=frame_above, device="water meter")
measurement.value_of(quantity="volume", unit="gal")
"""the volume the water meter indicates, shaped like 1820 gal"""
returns 8188221.3 gal
